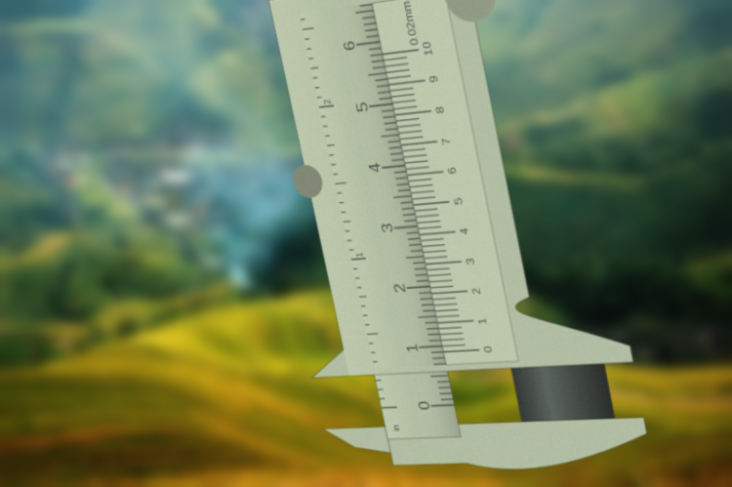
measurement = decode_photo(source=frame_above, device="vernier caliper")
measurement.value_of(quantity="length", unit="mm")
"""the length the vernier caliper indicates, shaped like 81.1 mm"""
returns 9.0 mm
